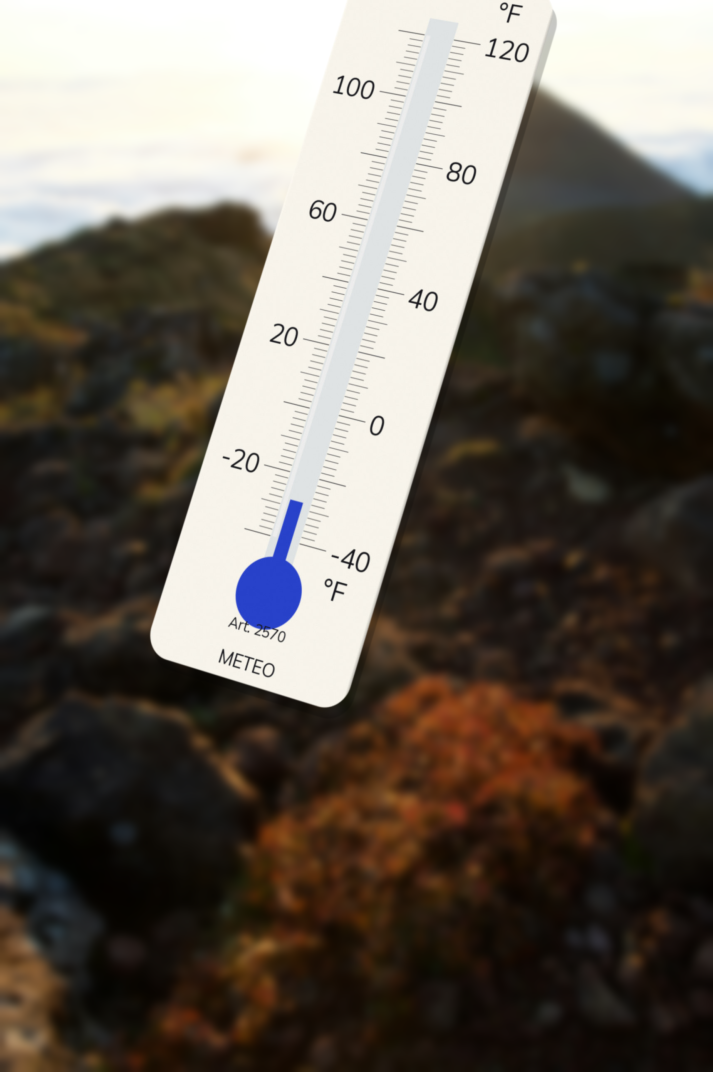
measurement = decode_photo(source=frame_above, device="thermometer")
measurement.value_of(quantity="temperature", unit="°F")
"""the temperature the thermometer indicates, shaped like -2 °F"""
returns -28 °F
